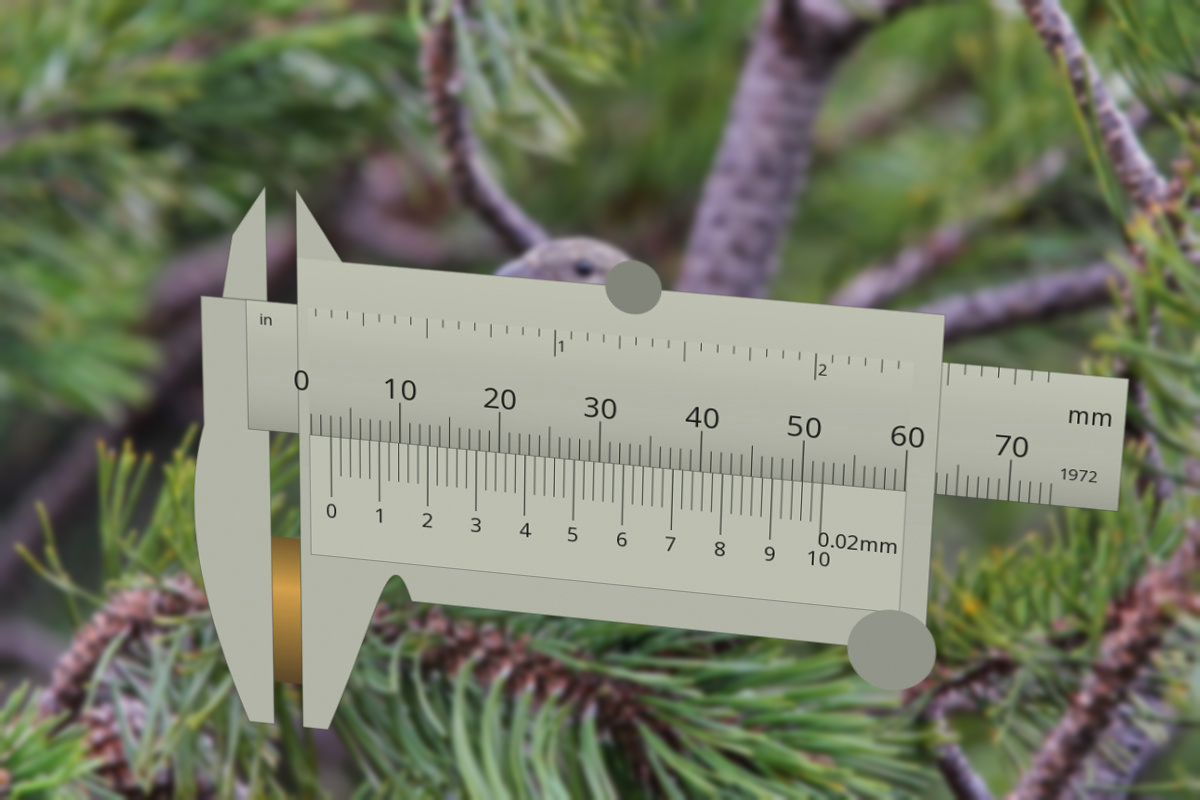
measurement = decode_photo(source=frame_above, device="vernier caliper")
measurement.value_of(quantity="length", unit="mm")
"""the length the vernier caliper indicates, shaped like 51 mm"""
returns 3.0 mm
